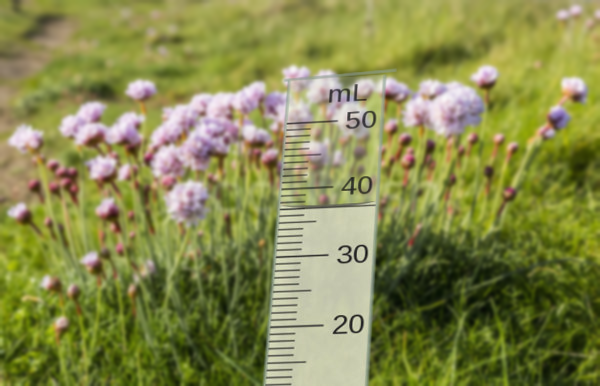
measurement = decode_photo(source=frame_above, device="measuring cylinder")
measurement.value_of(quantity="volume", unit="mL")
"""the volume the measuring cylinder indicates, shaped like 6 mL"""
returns 37 mL
